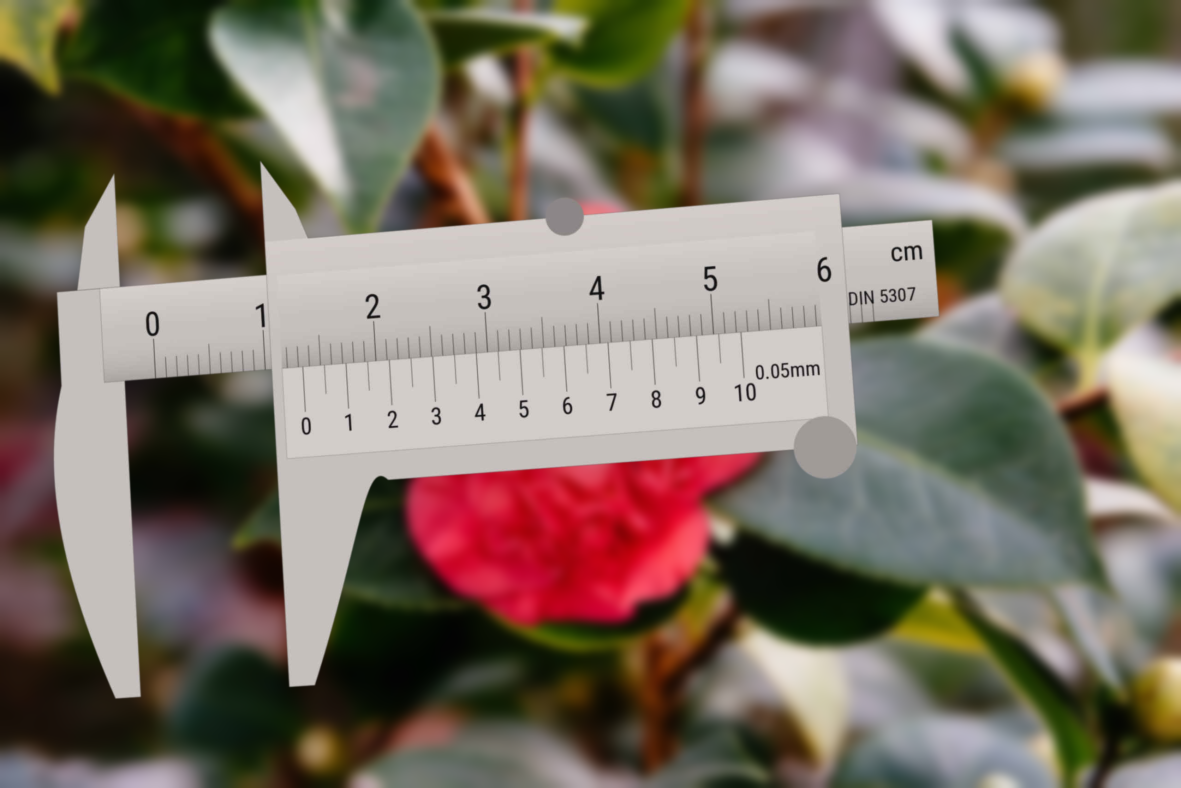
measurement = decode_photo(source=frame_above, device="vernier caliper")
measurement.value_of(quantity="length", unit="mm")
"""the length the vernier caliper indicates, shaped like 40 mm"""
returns 13.4 mm
